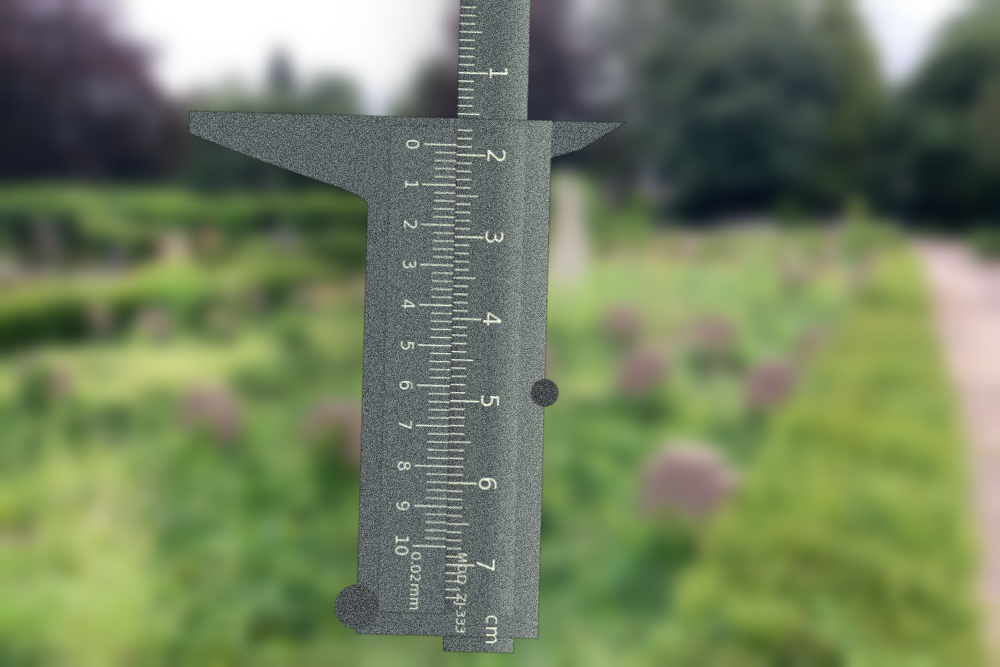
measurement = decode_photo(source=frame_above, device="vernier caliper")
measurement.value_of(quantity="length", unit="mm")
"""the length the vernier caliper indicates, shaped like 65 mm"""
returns 18.8 mm
